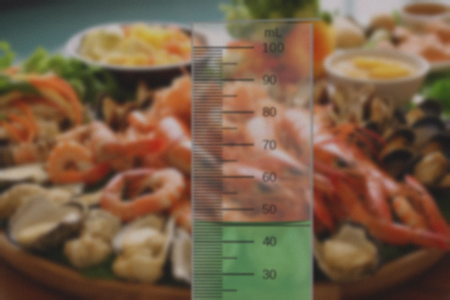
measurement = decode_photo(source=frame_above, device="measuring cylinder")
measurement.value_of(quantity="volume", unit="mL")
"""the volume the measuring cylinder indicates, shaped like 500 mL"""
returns 45 mL
